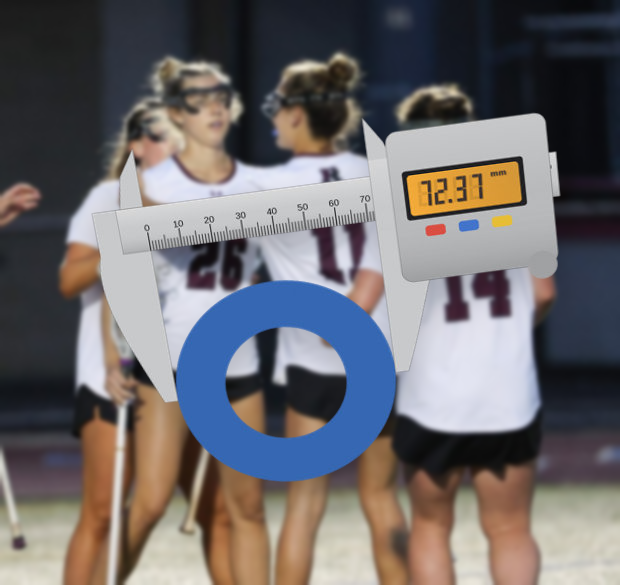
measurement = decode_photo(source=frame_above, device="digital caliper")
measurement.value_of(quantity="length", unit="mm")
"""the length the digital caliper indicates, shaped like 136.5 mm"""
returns 72.37 mm
